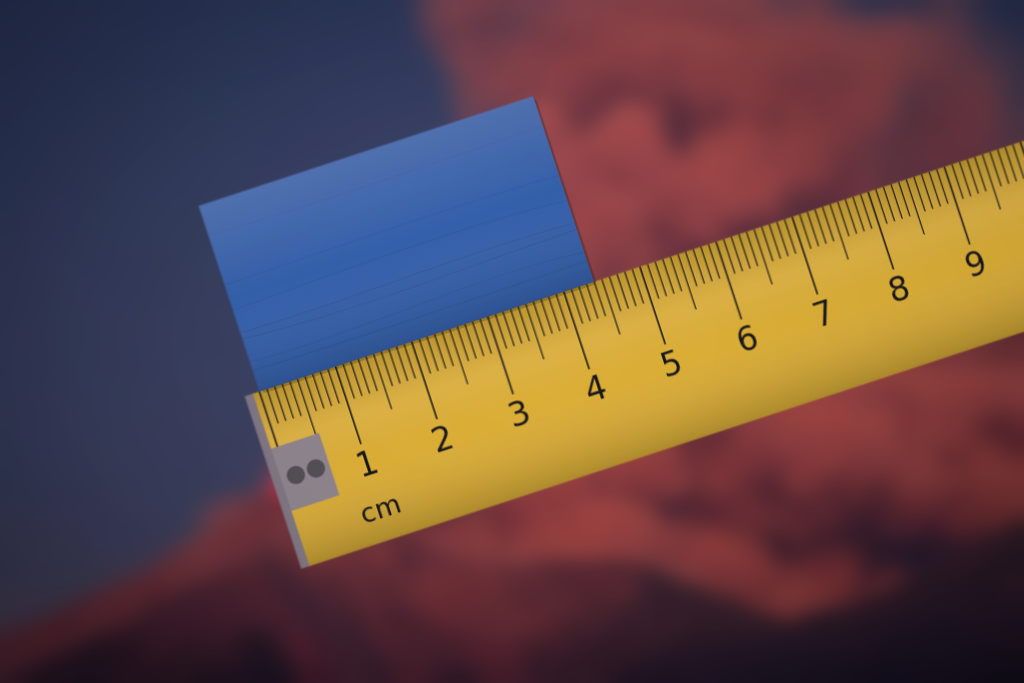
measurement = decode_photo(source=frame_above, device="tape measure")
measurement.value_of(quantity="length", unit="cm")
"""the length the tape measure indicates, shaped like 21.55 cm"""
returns 4.4 cm
